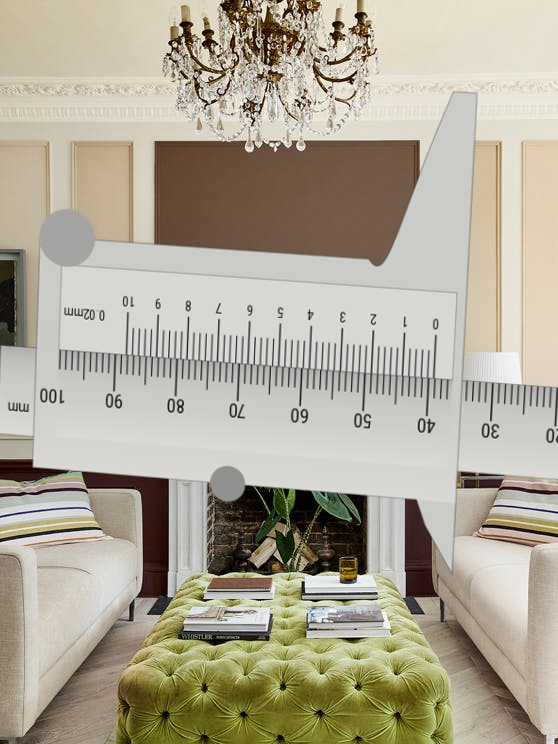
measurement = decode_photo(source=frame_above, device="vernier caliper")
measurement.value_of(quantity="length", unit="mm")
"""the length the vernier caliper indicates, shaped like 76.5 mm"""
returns 39.2 mm
